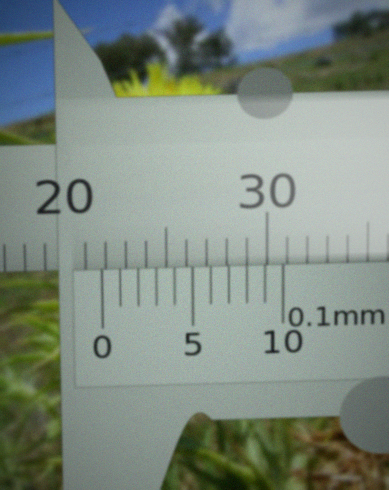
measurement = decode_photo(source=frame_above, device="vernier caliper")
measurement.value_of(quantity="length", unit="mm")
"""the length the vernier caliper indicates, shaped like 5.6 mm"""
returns 21.8 mm
